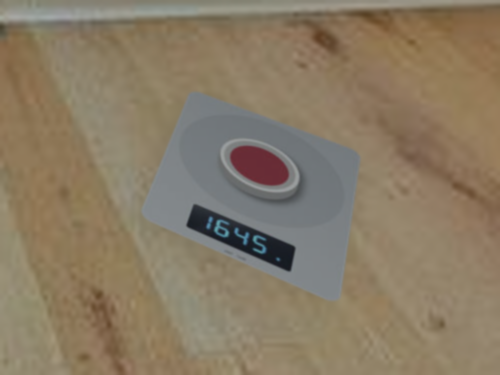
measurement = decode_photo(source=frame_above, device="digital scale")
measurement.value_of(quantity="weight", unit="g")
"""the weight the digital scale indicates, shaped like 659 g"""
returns 1645 g
